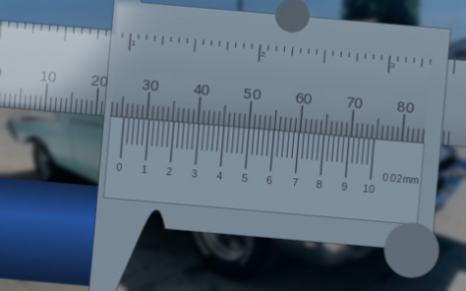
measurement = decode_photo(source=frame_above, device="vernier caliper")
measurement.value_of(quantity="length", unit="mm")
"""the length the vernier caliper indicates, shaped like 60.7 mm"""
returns 25.5 mm
